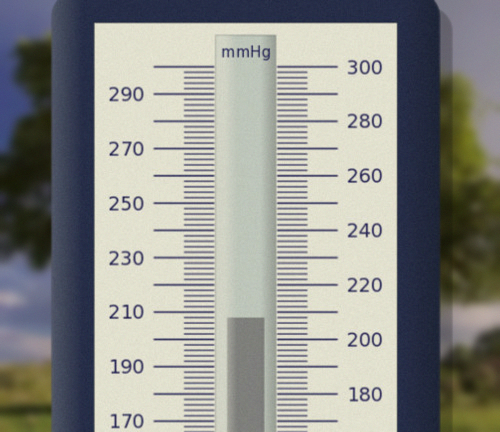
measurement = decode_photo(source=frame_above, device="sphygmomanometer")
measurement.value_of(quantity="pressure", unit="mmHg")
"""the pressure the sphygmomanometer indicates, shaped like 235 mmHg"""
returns 208 mmHg
